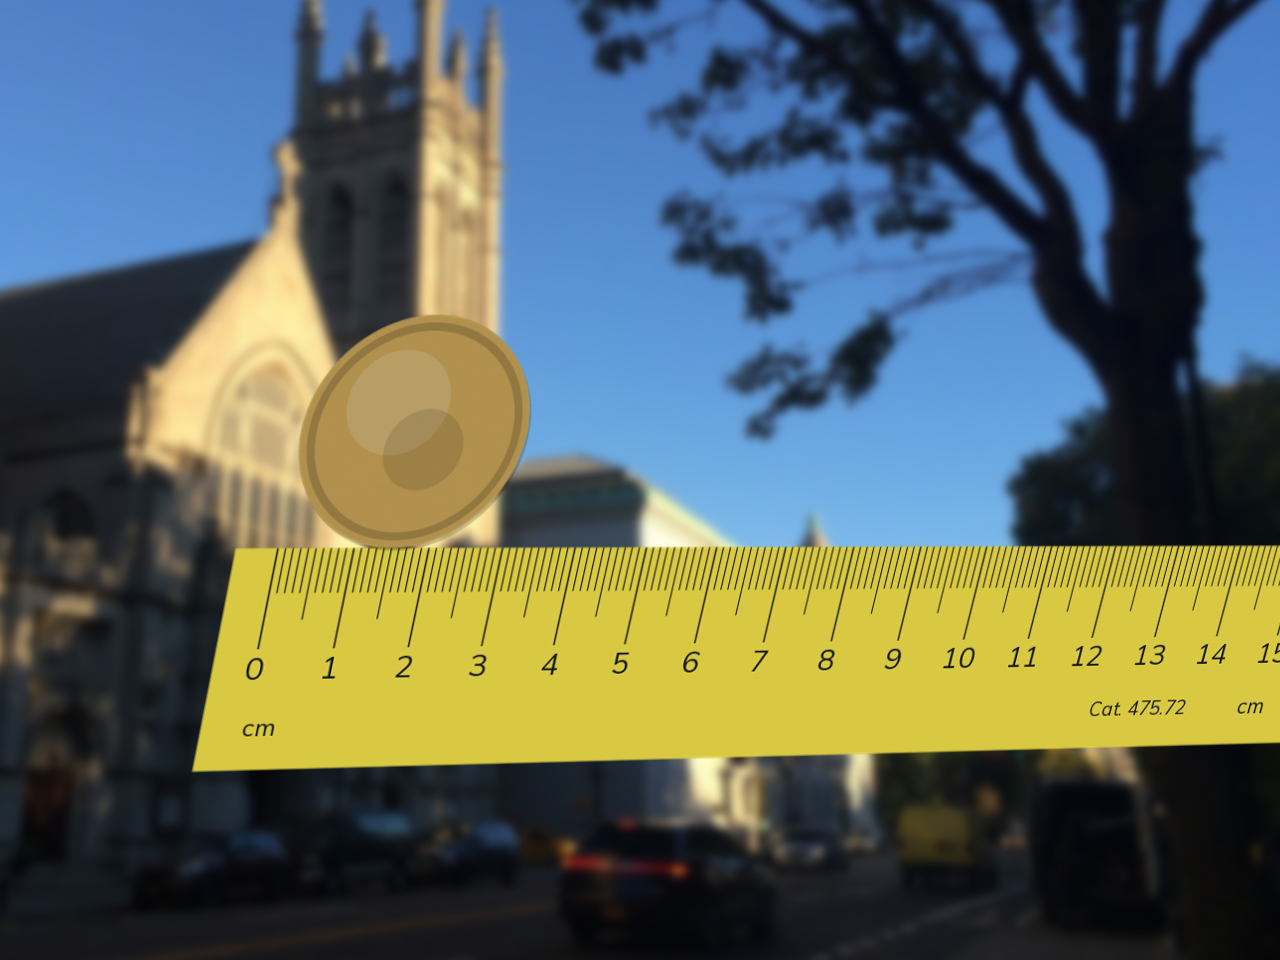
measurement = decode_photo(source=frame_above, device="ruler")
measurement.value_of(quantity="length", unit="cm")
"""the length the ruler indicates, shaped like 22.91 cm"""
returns 3 cm
